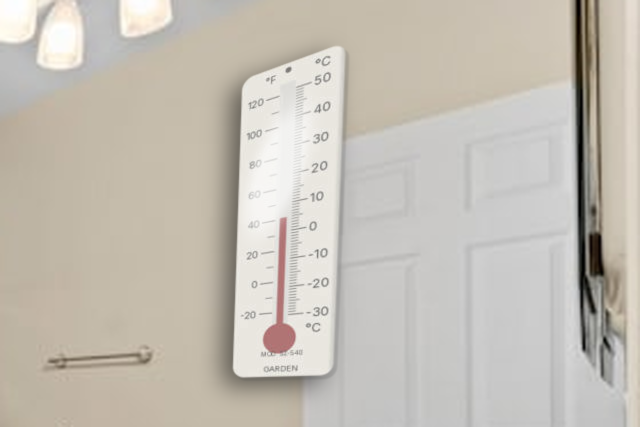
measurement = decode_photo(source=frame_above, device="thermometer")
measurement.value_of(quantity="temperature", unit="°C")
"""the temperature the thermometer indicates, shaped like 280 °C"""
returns 5 °C
